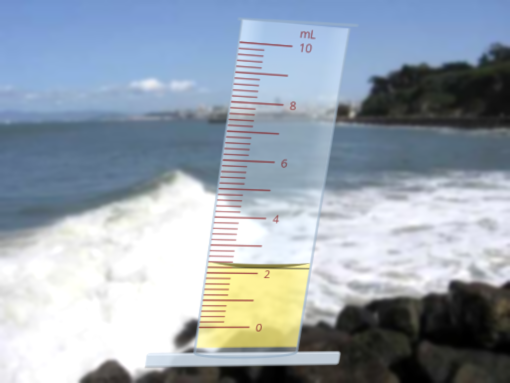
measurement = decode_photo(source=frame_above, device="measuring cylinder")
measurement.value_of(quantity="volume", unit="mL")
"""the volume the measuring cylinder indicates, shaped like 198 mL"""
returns 2.2 mL
